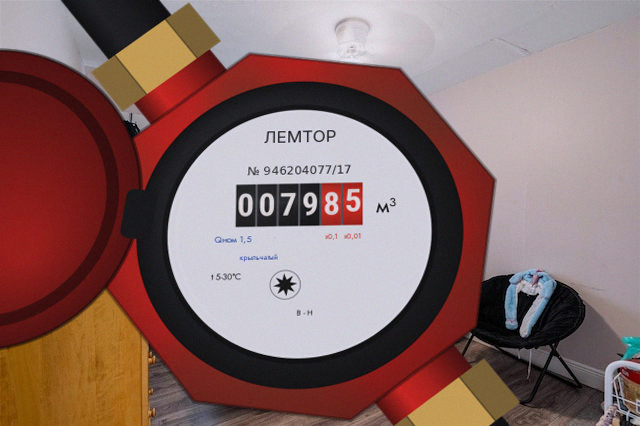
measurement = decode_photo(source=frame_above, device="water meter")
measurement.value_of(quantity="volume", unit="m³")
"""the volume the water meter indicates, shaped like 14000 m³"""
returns 79.85 m³
